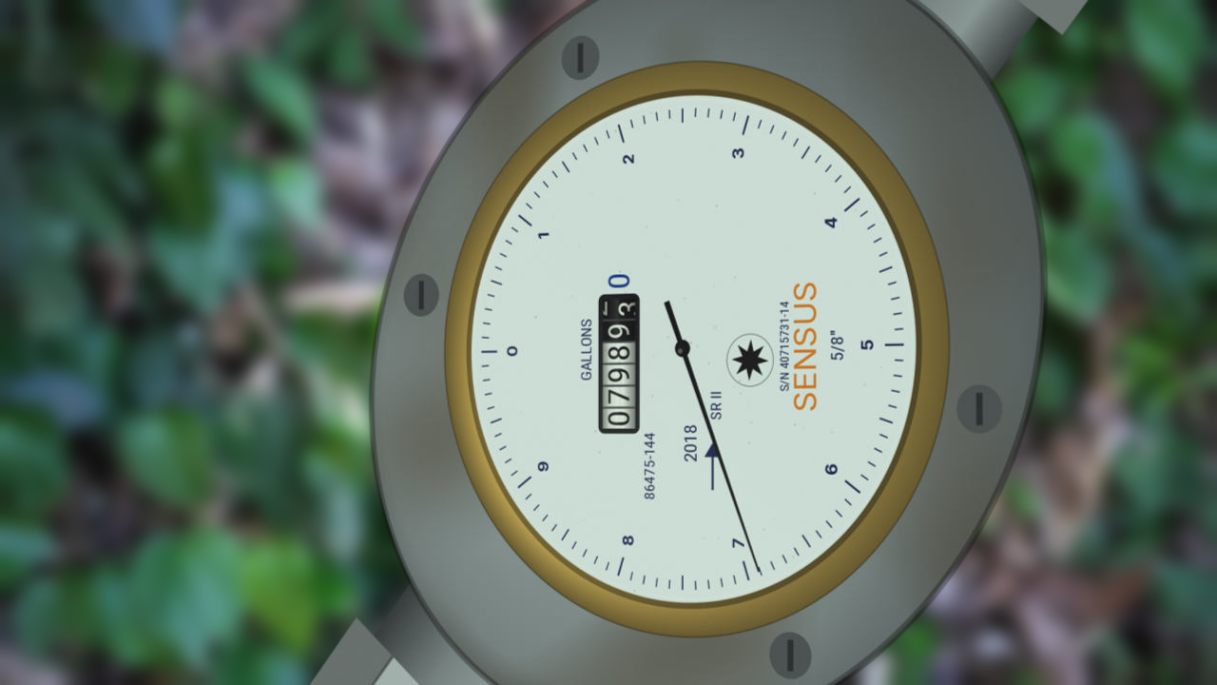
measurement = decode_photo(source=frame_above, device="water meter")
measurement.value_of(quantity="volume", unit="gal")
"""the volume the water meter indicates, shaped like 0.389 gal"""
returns 798926.9 gal
